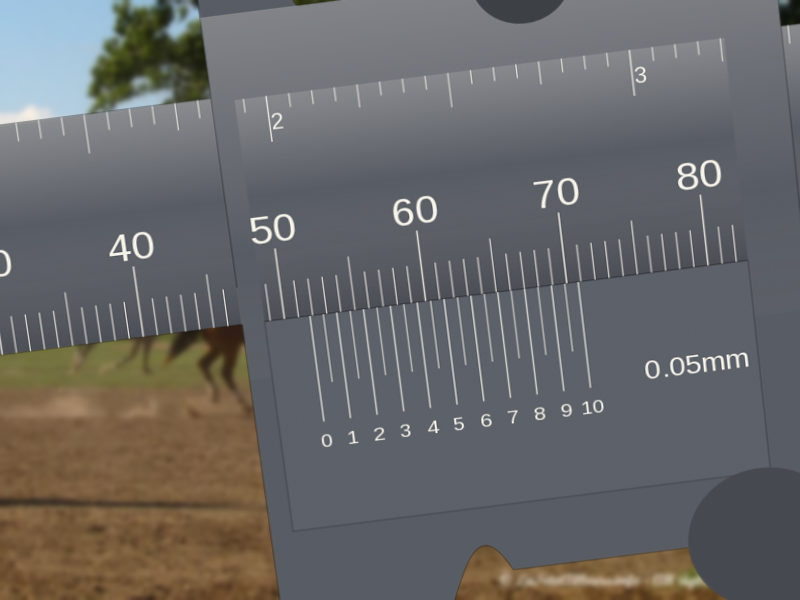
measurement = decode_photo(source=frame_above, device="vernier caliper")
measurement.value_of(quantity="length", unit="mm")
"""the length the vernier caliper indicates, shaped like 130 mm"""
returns 51.8 mm
